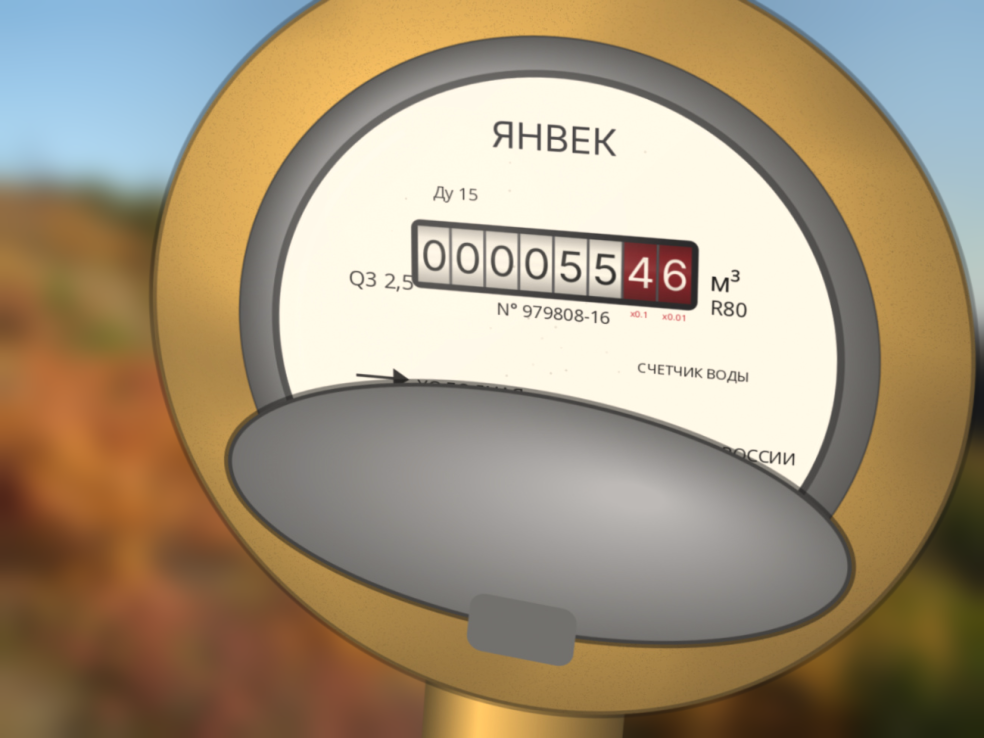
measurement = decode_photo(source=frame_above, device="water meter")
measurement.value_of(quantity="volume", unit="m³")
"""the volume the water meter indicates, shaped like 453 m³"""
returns 55.46 m³
